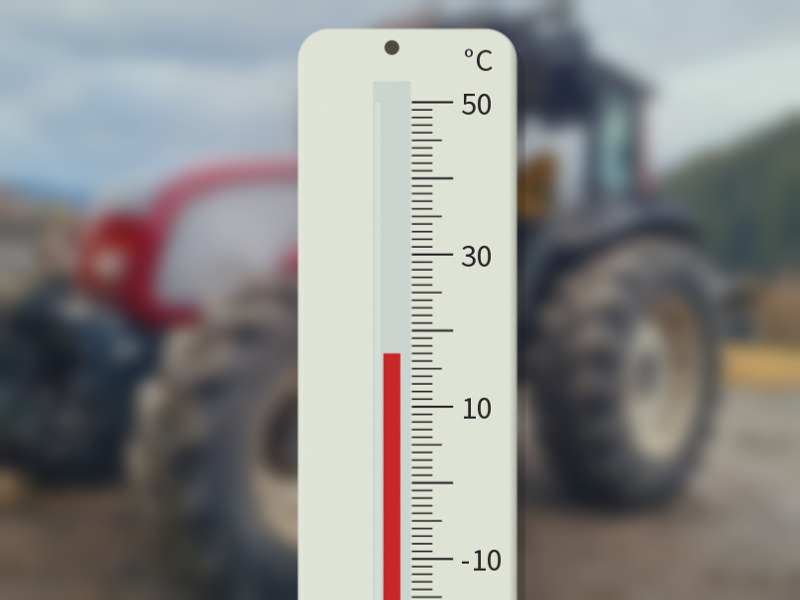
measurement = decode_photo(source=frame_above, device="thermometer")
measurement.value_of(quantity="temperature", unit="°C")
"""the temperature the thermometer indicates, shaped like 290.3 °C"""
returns 17 °C
